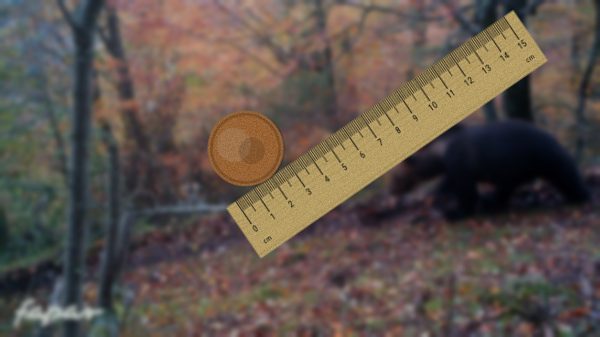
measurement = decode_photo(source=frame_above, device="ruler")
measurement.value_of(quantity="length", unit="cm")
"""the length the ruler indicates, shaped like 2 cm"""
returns 3.5 cm
